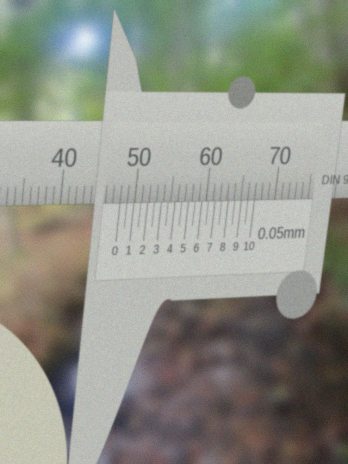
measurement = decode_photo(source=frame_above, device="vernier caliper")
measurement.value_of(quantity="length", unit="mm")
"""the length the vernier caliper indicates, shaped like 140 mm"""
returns 48.0 mm
